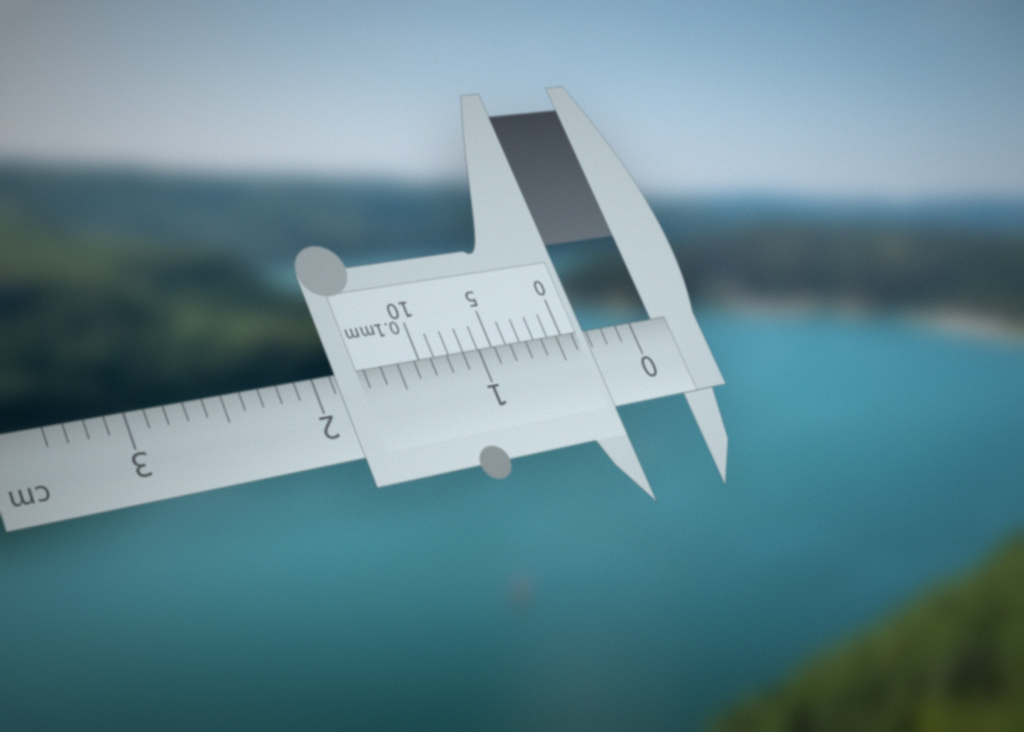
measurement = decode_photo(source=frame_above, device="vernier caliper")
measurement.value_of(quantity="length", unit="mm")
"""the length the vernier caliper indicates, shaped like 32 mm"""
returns 4.7 mm
